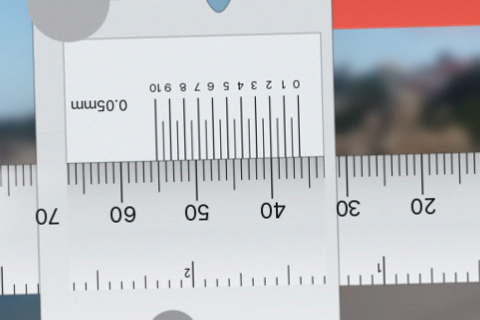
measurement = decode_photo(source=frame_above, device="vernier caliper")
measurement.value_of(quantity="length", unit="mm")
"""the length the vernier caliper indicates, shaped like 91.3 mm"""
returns 36.2 mm
